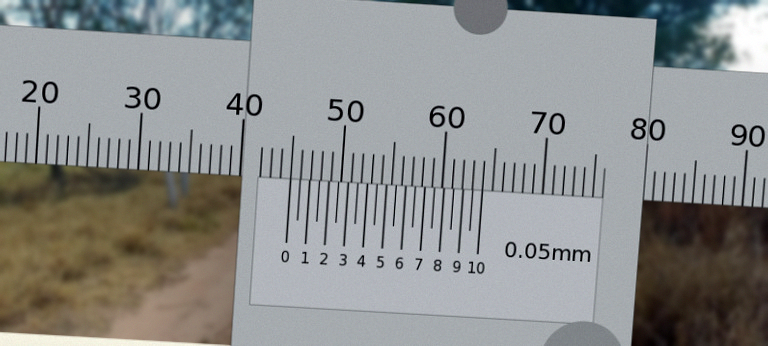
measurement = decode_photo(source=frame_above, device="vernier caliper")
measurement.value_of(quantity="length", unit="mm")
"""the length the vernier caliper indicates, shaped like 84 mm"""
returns 45.0 mm
